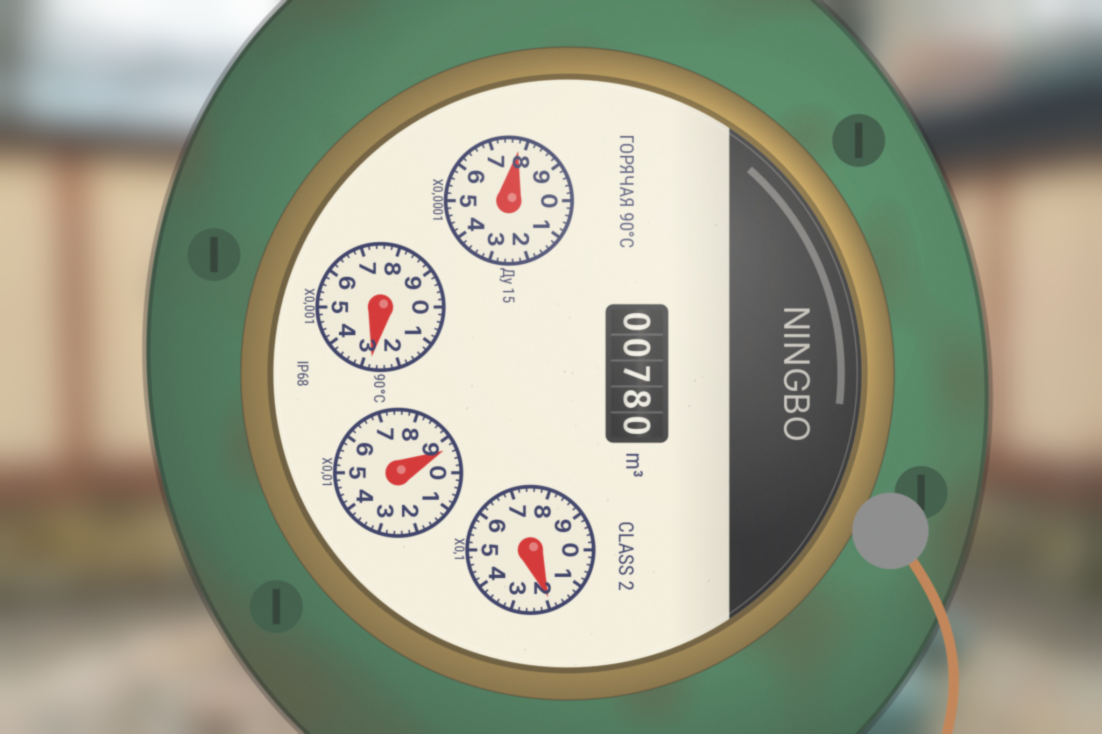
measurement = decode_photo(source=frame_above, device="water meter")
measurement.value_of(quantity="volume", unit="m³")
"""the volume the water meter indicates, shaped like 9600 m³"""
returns 780.1927 m³
